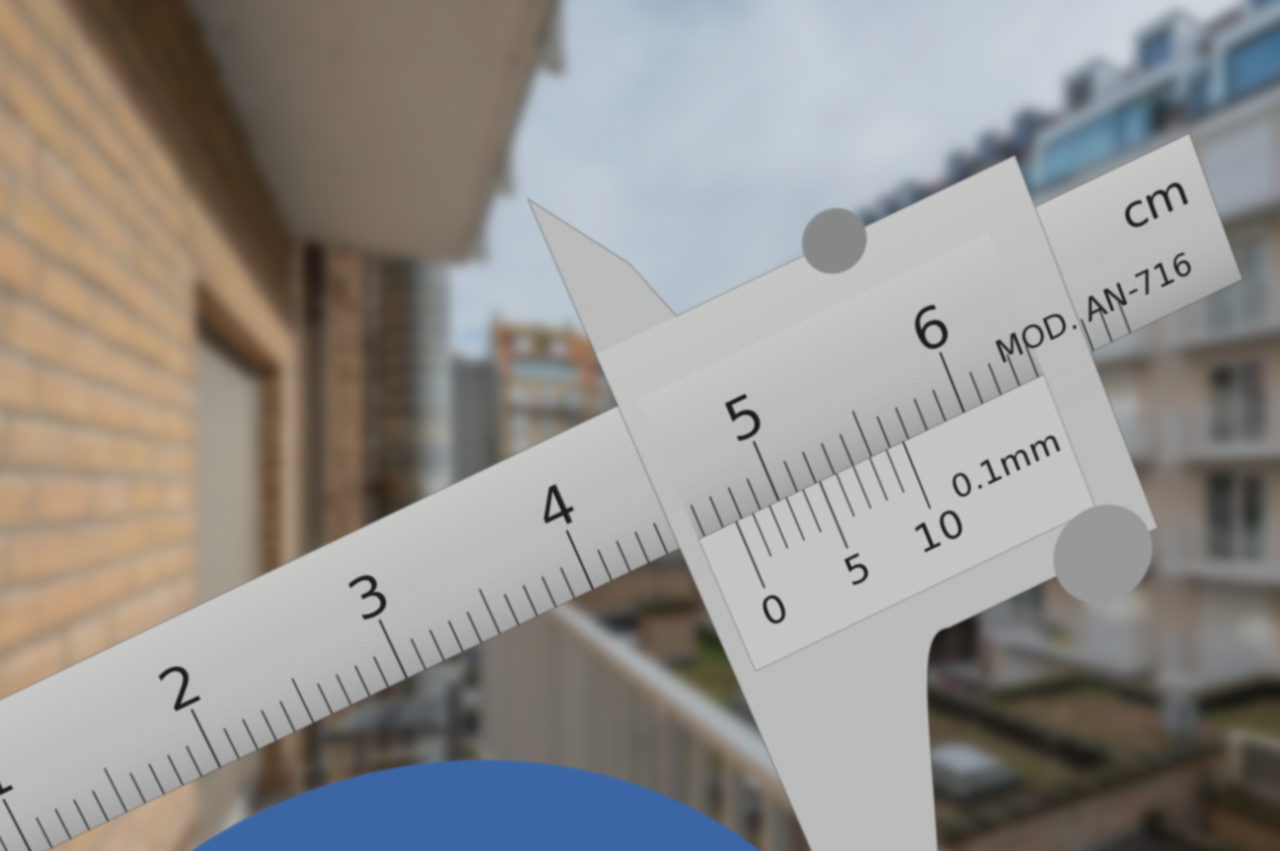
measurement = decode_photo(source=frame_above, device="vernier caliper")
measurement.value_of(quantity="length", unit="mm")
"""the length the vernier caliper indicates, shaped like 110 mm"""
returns 47.7 mm
